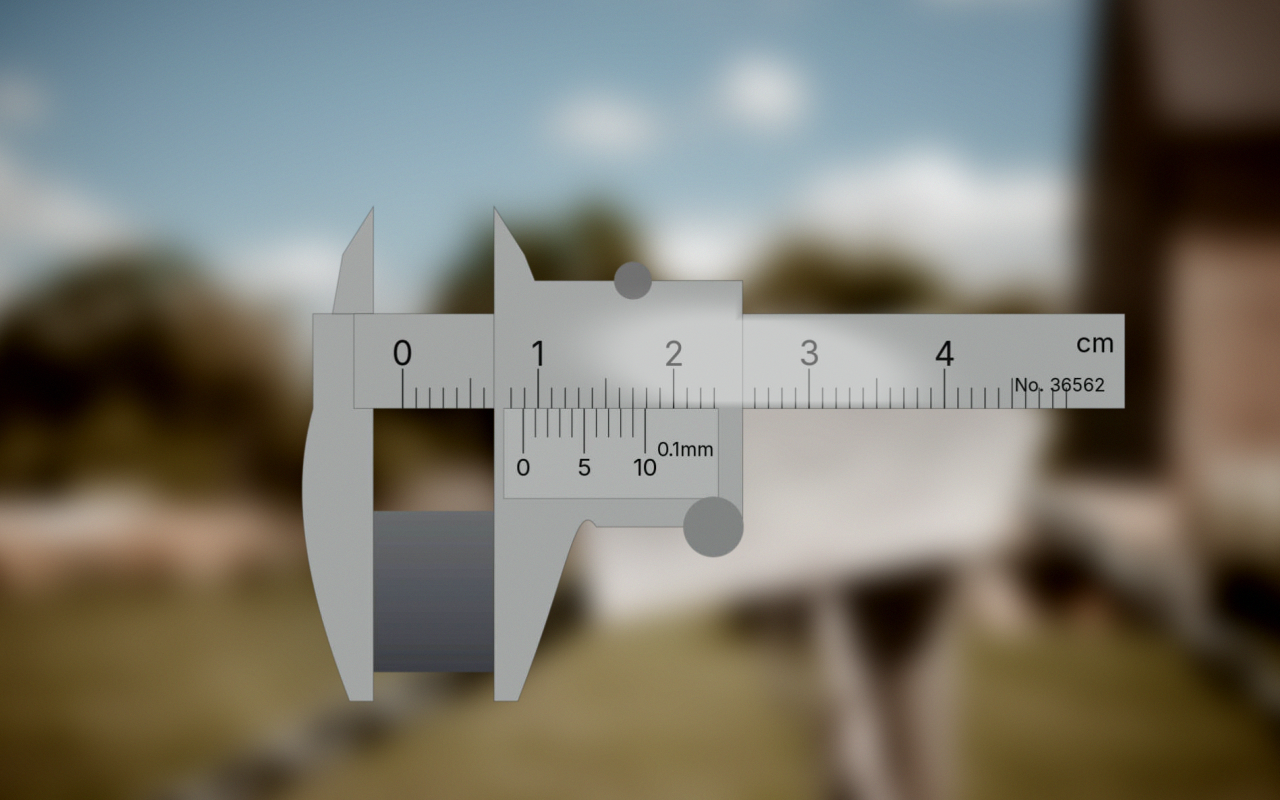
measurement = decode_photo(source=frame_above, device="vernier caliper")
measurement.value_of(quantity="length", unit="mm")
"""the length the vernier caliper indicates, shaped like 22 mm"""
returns 8.9 mm
